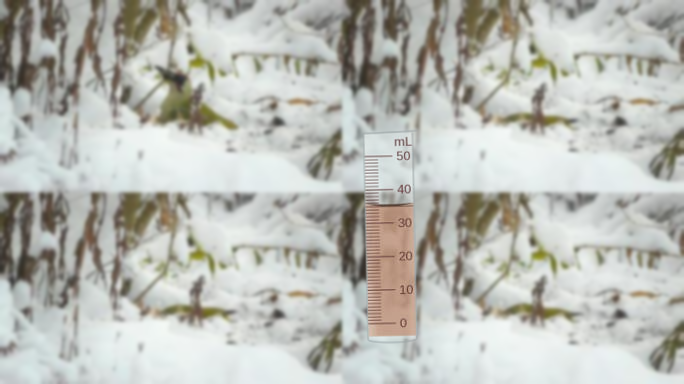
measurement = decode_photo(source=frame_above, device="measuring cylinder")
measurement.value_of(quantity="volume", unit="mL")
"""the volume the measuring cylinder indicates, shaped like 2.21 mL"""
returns 35 mL
